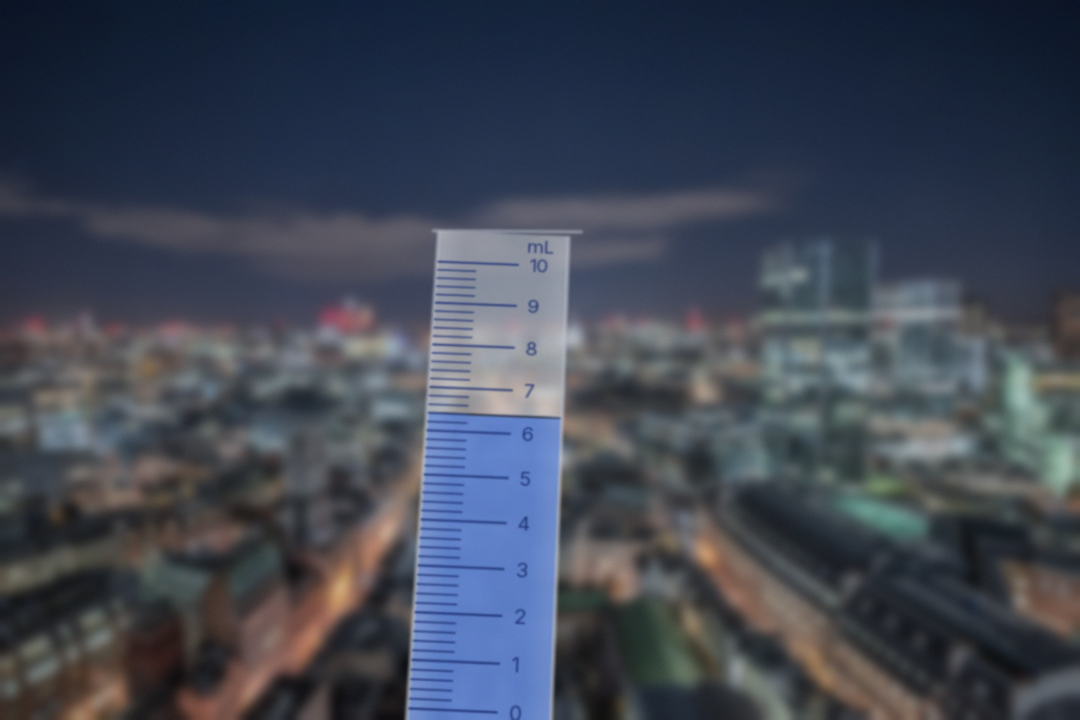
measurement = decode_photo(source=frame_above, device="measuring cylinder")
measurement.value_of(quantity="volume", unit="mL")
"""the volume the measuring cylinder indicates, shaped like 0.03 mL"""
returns 6.4 mL
